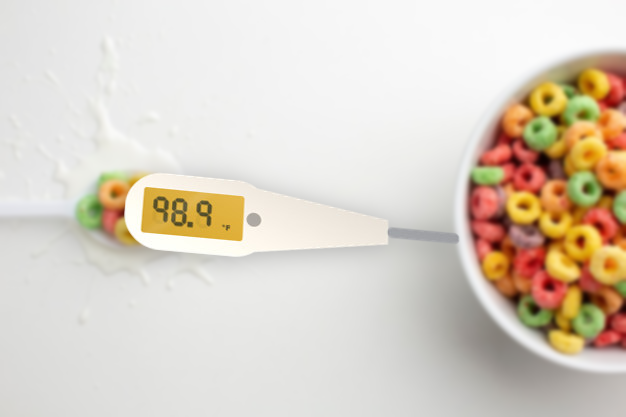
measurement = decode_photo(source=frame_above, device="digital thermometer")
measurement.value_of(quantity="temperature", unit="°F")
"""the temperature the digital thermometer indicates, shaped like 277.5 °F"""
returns 98.9 °F
